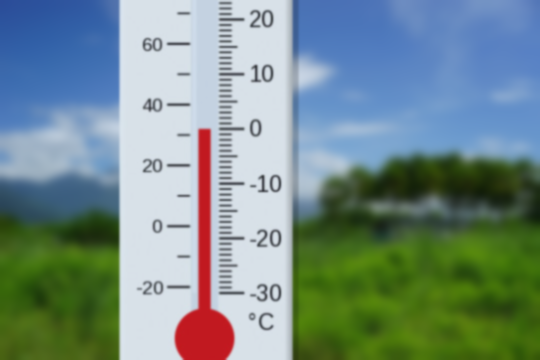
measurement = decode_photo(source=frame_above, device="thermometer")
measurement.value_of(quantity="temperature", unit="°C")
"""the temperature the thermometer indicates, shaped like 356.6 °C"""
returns 0 °C
